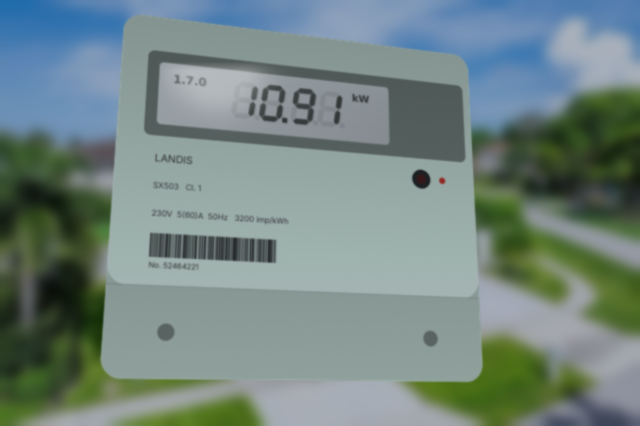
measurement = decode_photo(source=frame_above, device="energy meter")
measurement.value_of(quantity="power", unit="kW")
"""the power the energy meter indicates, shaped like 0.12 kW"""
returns 10.91 kW
